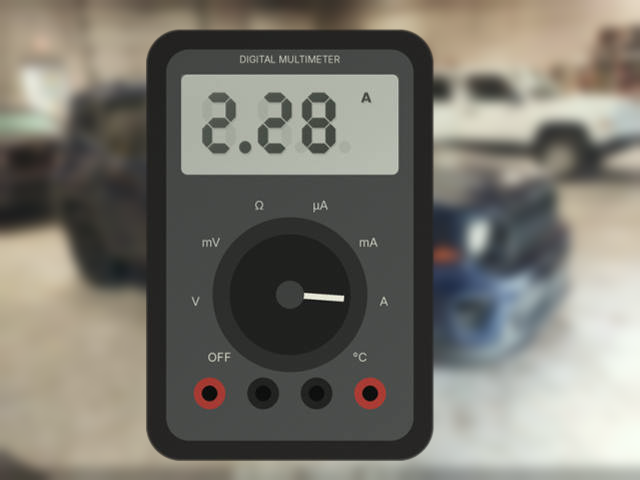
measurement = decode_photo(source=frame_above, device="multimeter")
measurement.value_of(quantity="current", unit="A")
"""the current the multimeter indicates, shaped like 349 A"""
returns 2.28 A
